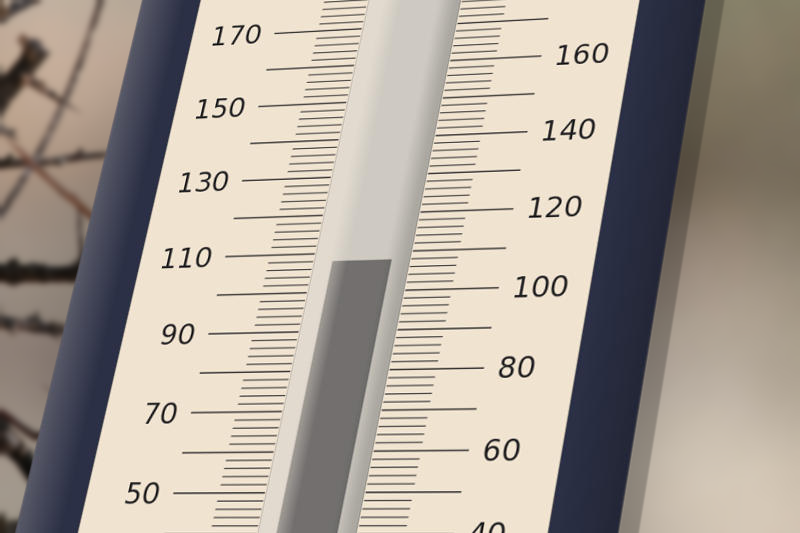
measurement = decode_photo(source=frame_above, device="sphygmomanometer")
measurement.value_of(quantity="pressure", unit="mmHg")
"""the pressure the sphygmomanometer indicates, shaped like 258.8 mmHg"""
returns 108 mmHg
